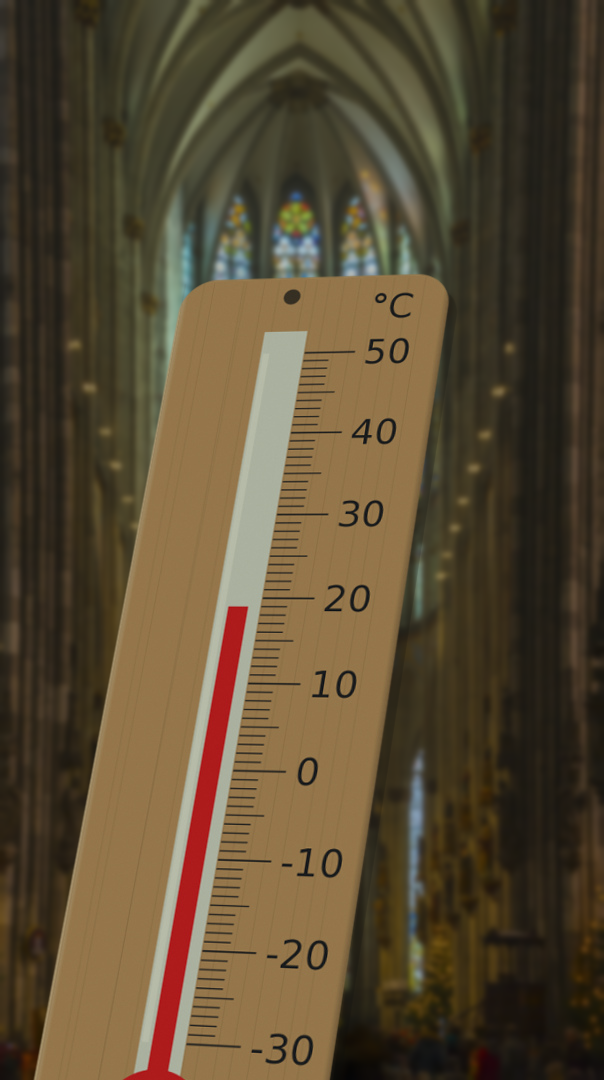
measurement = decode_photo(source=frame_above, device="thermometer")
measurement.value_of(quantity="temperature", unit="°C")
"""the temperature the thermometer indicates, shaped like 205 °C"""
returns 19 °C
